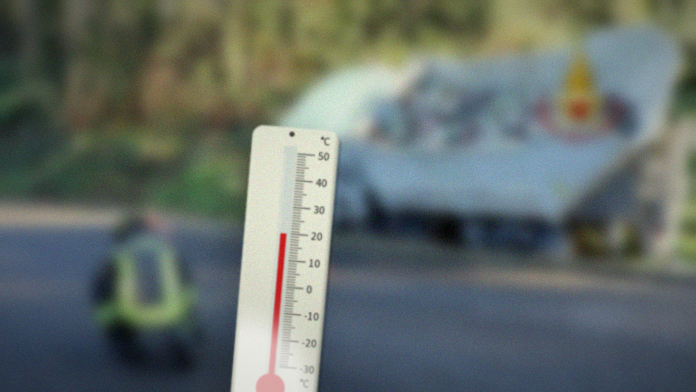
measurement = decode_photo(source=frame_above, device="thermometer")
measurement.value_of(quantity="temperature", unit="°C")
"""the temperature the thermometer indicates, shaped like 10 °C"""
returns 20 °C
